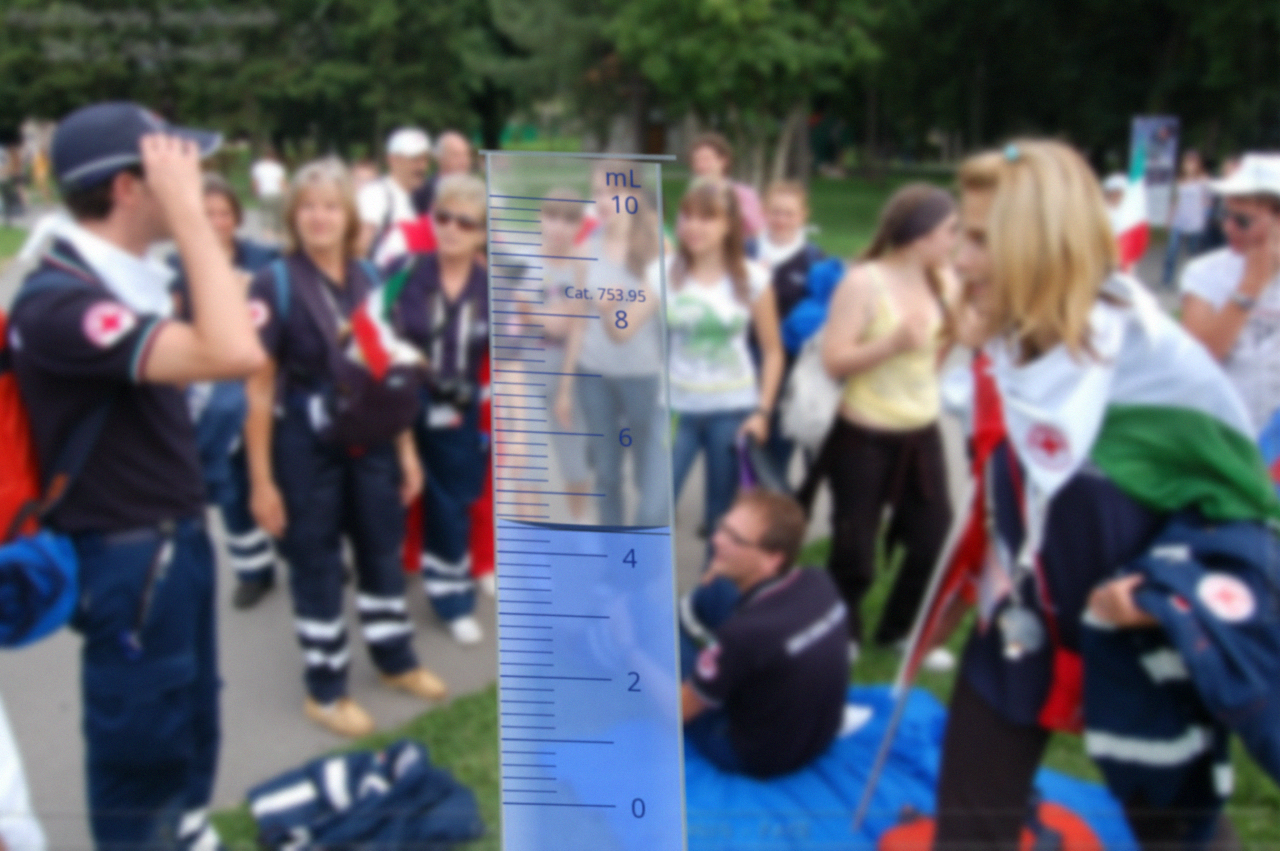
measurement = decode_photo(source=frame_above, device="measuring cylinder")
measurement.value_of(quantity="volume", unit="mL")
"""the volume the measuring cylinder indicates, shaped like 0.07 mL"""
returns 4.4 mL
